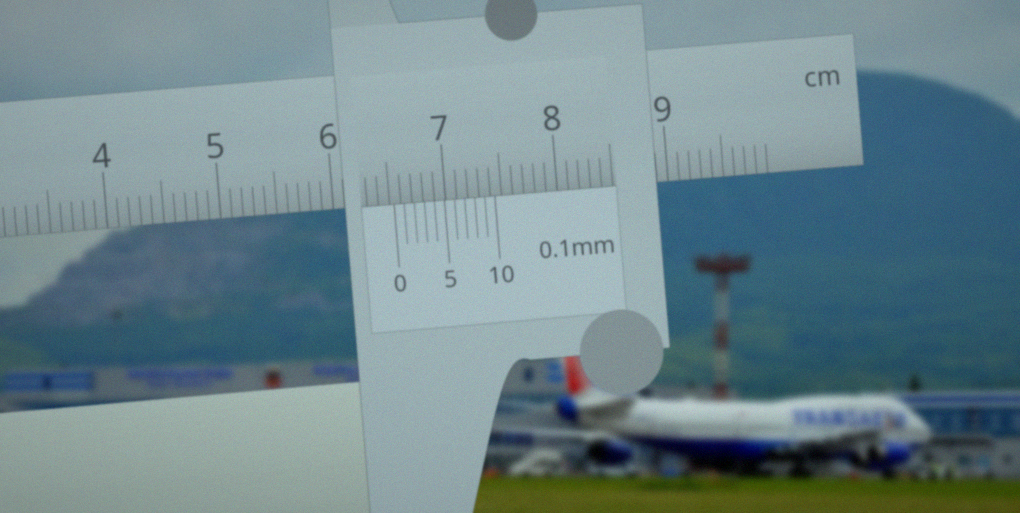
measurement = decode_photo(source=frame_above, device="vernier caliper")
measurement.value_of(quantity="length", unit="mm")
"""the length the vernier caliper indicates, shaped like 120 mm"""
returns 65.4 mm
